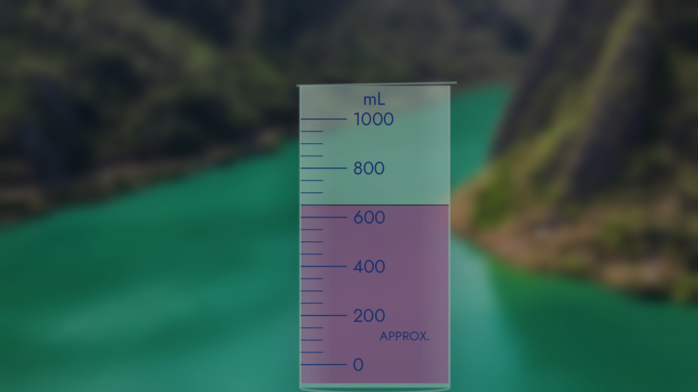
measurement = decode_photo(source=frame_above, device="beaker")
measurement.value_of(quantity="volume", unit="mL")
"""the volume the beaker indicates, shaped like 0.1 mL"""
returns 650 mL
